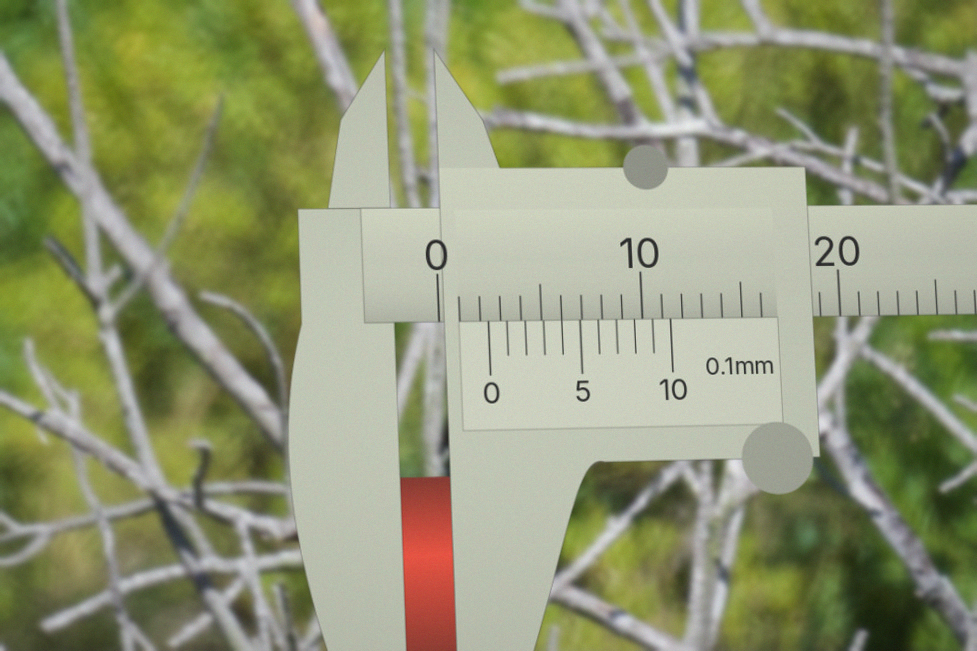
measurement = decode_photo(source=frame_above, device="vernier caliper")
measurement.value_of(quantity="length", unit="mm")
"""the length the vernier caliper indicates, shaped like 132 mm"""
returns 2.4 mm
